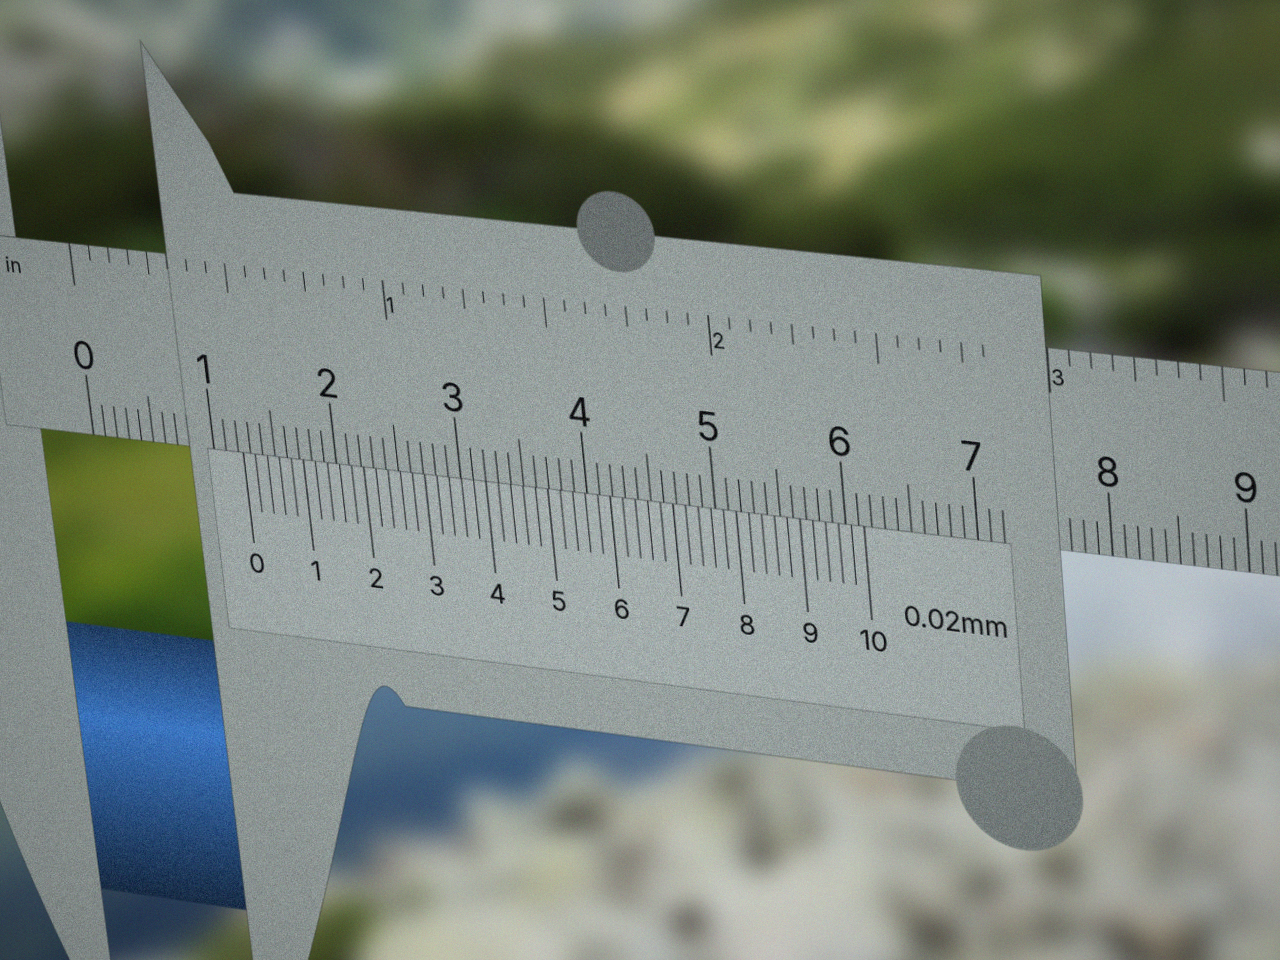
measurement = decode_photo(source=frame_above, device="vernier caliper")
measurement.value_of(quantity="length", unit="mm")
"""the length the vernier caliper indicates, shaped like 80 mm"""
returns 12.4 mm
